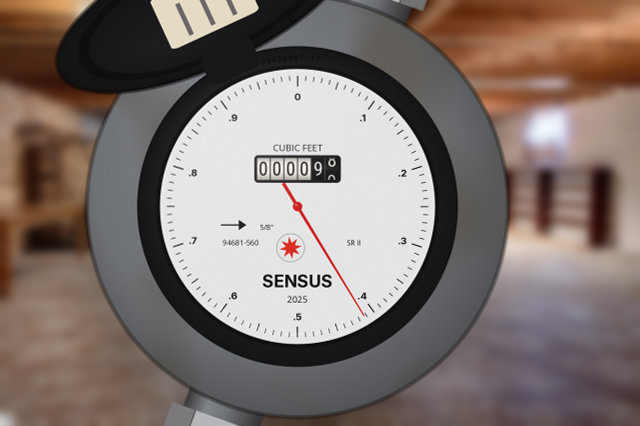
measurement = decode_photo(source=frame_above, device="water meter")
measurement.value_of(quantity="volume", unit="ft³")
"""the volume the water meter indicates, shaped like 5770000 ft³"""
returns 98.41 ft³
